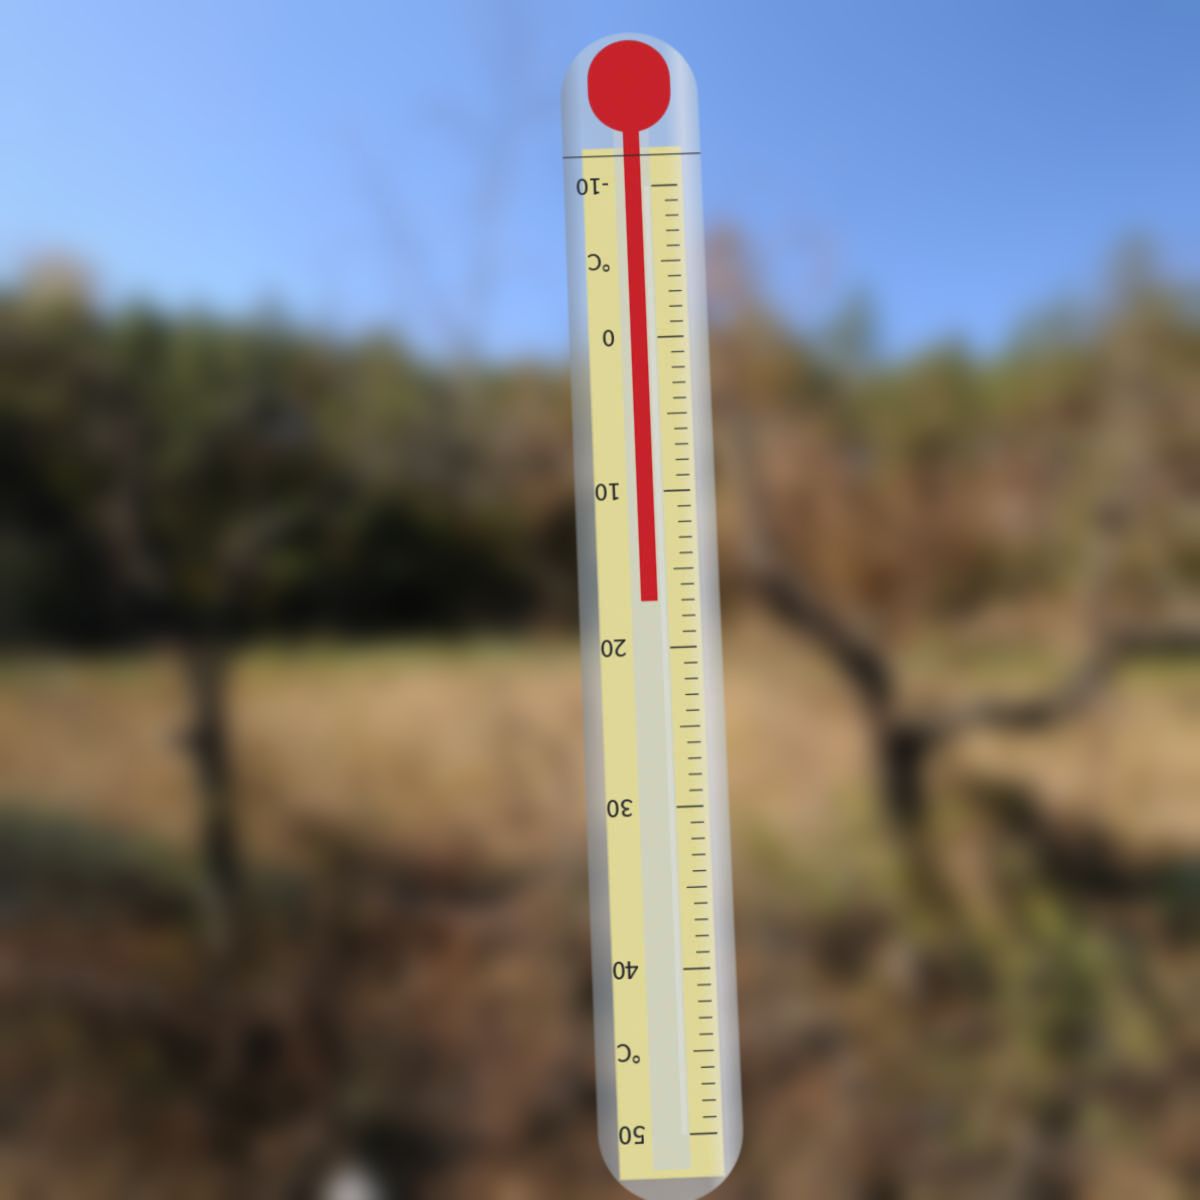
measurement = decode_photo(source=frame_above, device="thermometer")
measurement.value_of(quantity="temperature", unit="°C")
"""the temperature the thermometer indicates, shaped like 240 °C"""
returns 17 °C
